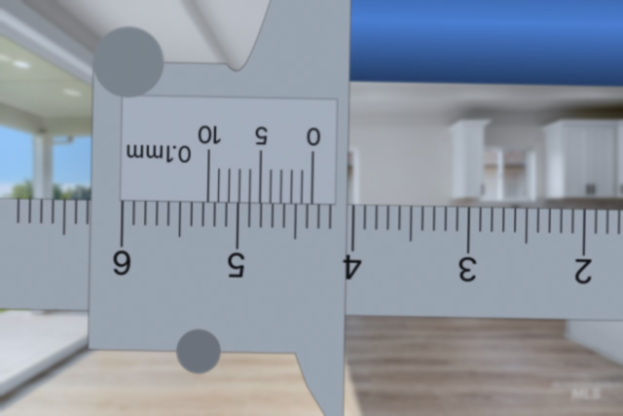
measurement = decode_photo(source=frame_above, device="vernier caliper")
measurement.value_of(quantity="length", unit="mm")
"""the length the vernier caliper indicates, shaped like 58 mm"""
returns 43.6 mm
